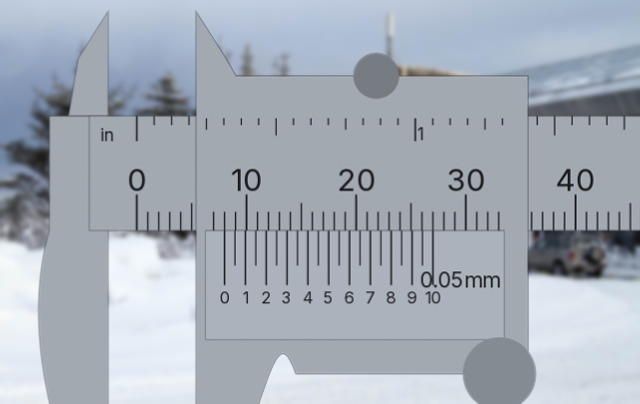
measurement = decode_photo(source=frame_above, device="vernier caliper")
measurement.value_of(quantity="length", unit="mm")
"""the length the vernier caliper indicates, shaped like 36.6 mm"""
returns 8.0 mm
